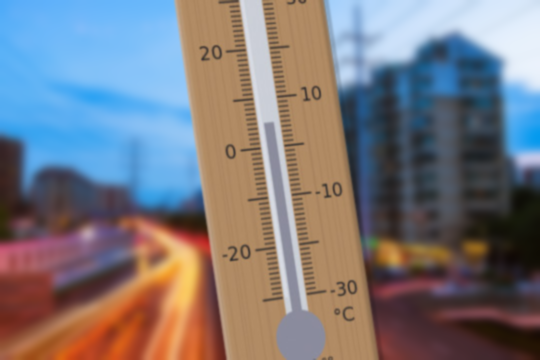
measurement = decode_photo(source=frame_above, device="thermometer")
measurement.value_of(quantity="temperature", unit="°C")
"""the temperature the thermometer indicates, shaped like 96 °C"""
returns 5 °C
